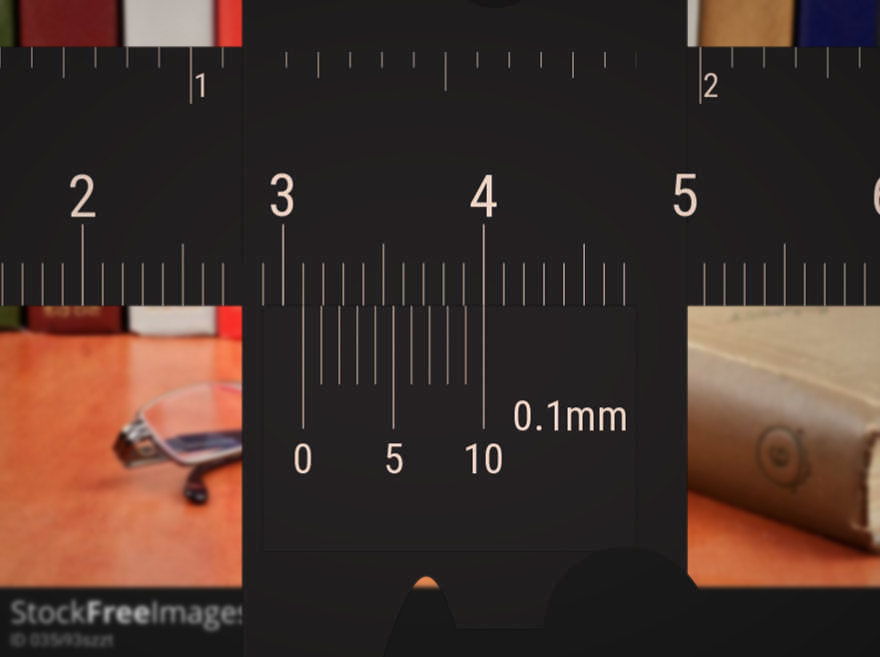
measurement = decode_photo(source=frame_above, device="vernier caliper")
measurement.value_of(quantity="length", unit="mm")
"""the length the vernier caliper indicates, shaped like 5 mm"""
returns 31.0 mm
